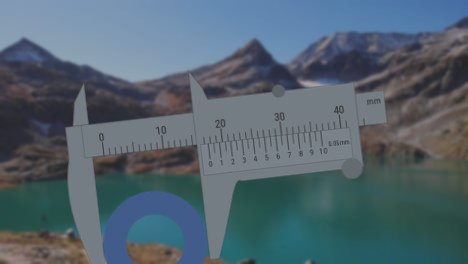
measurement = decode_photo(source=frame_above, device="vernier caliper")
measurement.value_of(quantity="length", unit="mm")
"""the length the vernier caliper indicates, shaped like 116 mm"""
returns 17.6 mm
